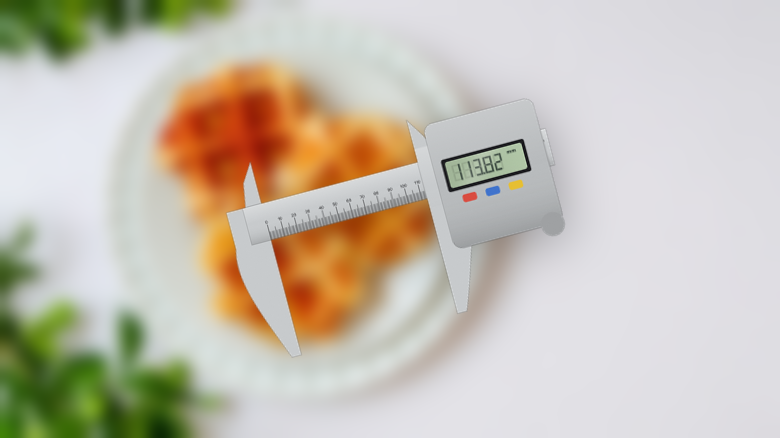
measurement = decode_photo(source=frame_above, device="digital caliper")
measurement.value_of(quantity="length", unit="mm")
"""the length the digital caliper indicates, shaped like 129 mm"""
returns 113.82 mm
